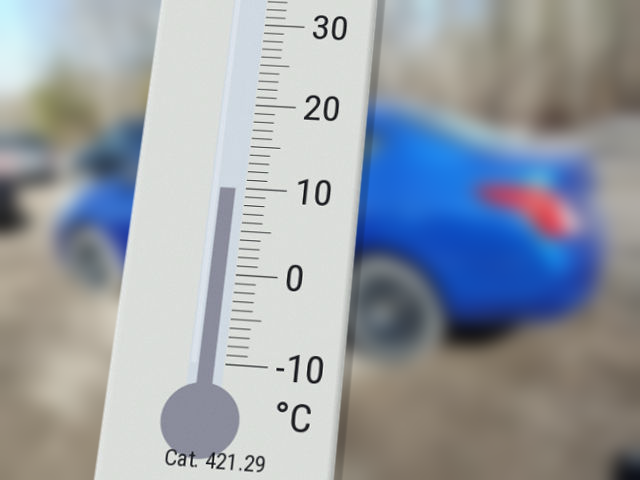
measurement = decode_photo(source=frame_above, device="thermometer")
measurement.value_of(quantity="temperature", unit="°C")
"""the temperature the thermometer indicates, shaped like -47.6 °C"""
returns 10 °C
